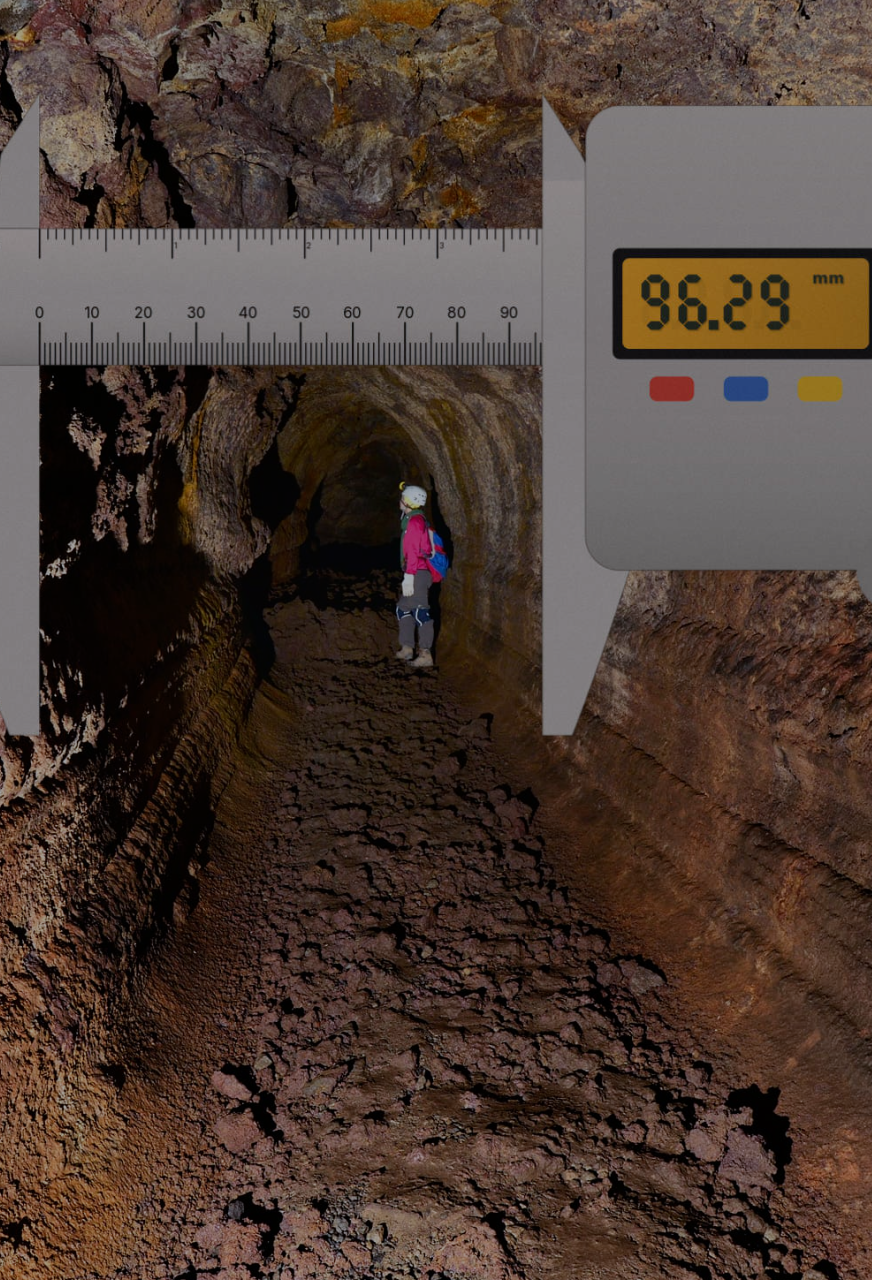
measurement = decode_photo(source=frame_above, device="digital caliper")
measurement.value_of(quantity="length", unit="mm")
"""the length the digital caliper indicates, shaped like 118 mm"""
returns 96.29 mm
